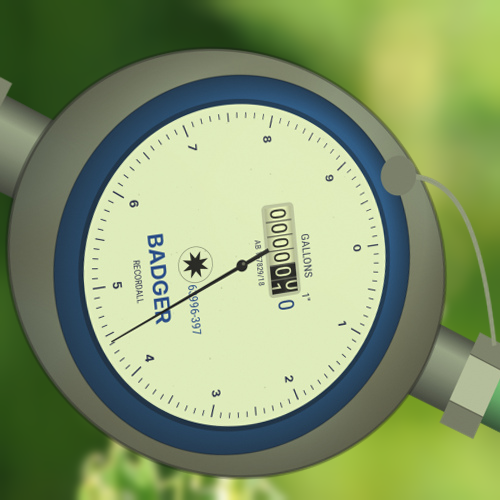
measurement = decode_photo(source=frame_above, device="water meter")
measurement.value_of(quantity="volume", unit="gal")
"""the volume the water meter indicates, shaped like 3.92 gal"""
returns 4.4 gal
